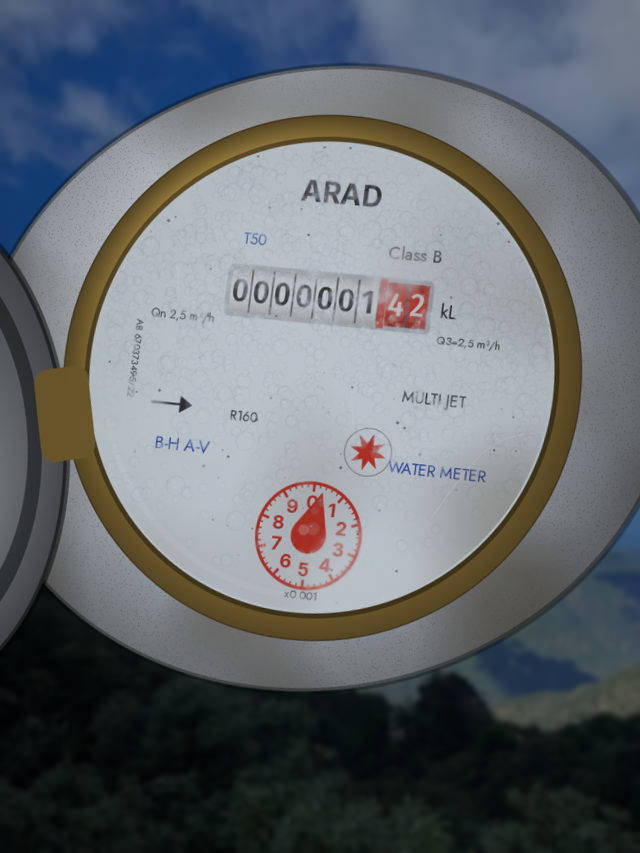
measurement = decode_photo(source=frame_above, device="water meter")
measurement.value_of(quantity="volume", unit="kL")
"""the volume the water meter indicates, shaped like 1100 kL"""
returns 1.420 kL
